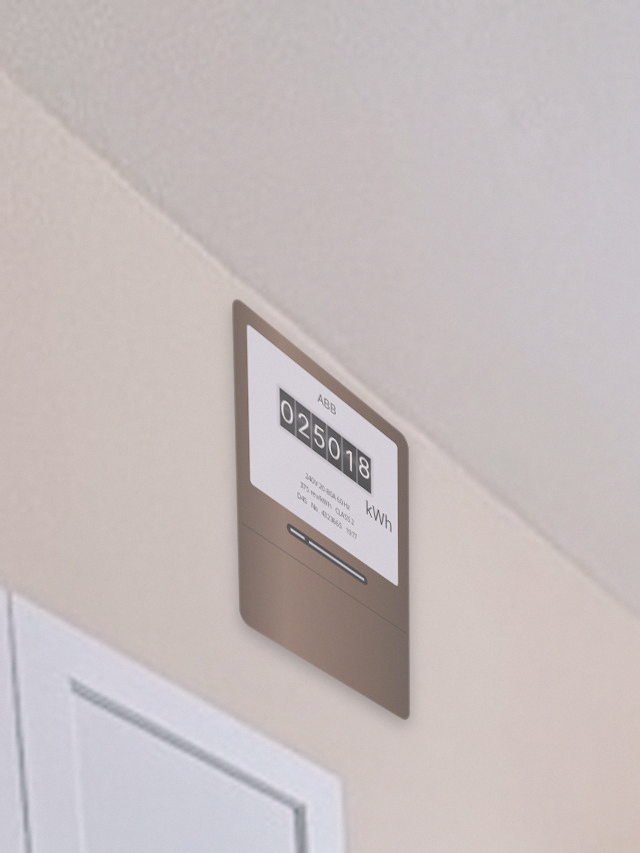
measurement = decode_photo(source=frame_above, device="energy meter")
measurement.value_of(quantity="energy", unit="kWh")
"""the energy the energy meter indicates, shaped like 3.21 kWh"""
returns 25018 kWh
